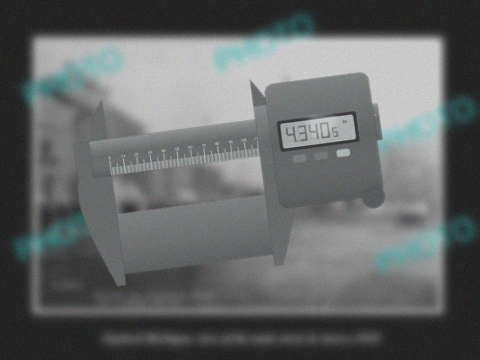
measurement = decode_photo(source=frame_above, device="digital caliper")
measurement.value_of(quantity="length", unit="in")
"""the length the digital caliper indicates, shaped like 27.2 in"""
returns 4.3405 in
